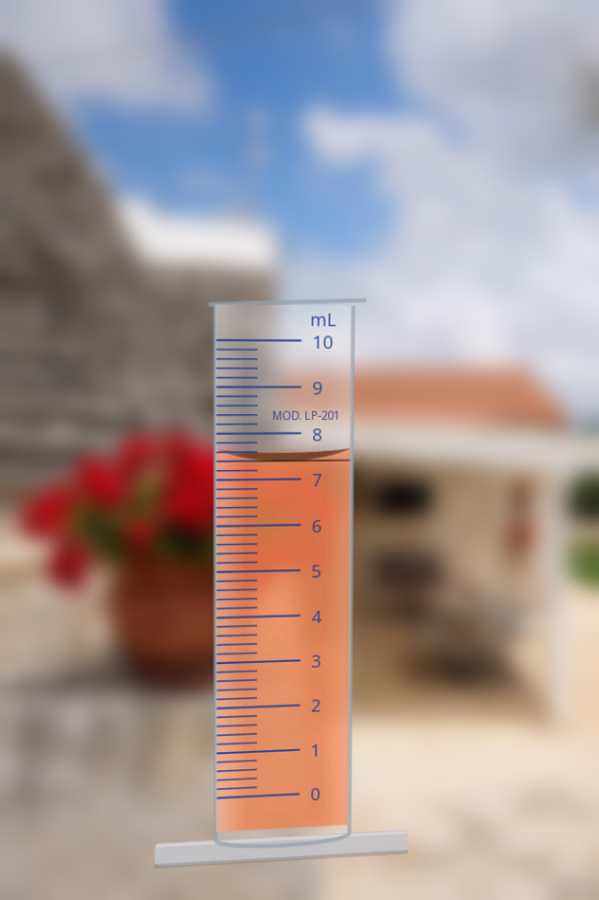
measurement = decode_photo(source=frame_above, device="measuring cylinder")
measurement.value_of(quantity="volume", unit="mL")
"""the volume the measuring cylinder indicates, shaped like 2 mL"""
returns 7.4 mL
